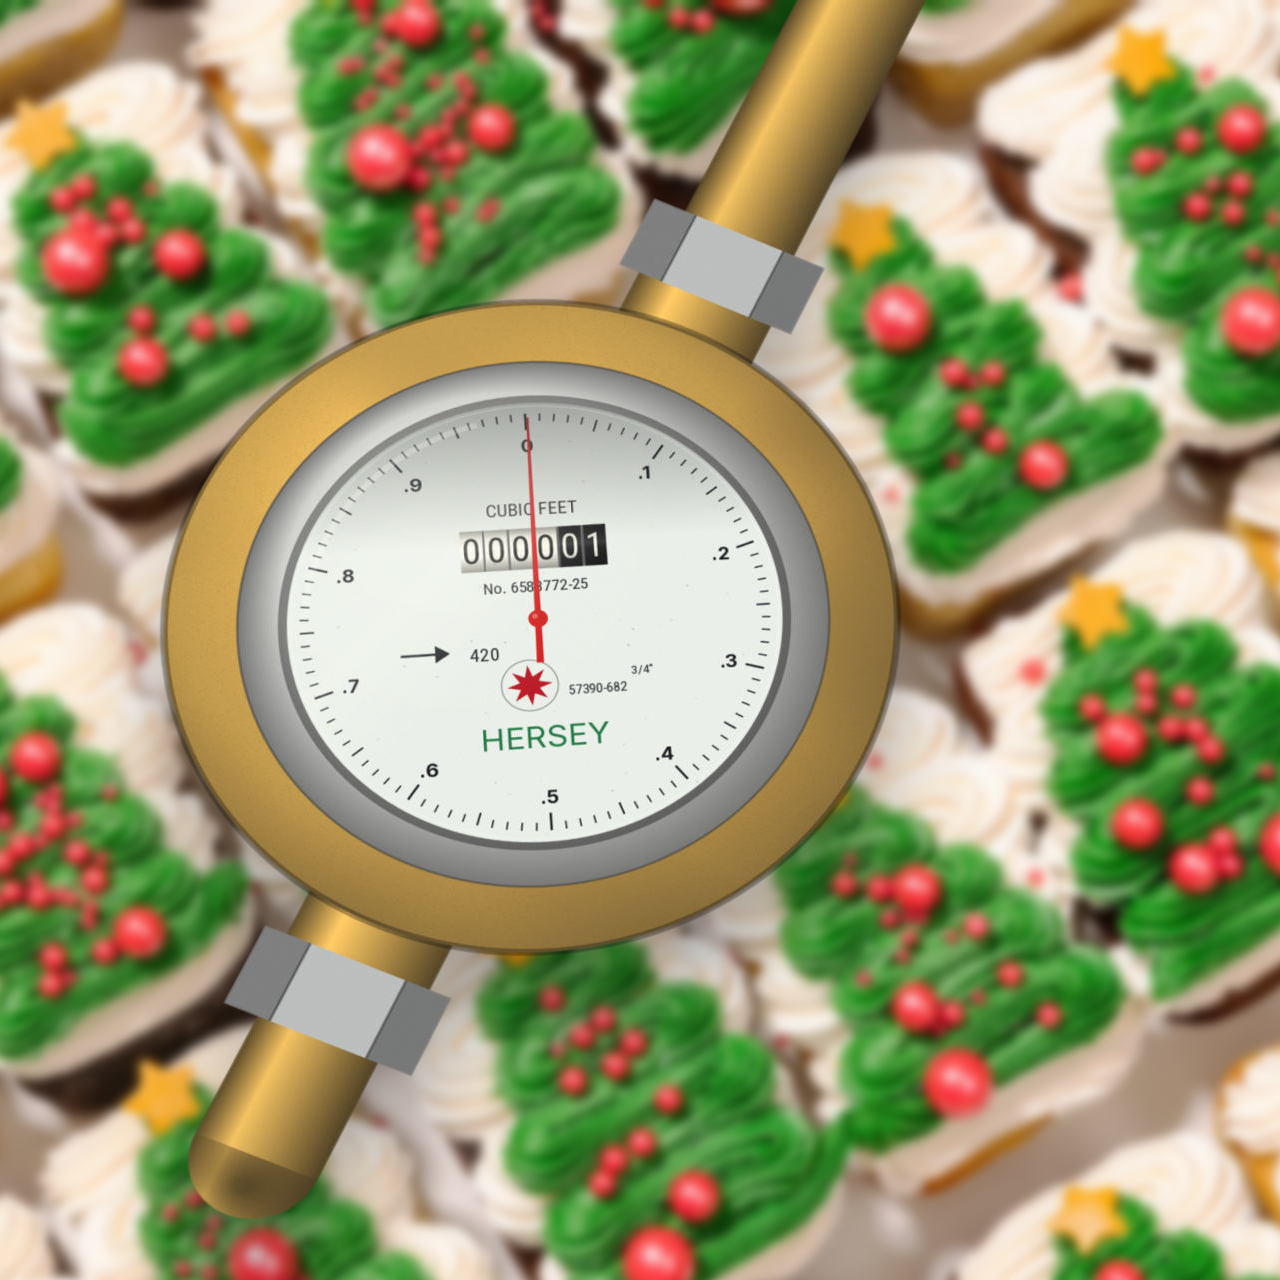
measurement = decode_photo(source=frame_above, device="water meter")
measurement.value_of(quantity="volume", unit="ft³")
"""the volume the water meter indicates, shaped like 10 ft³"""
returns 1.00 ft³
